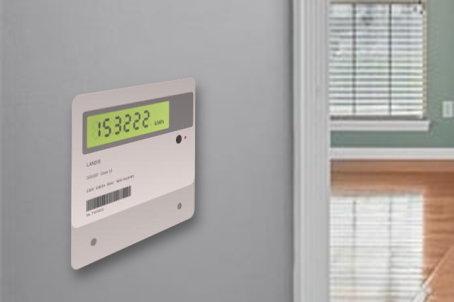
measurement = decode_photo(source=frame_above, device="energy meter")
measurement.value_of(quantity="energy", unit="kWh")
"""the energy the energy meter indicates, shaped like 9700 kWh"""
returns 153222 kWh
